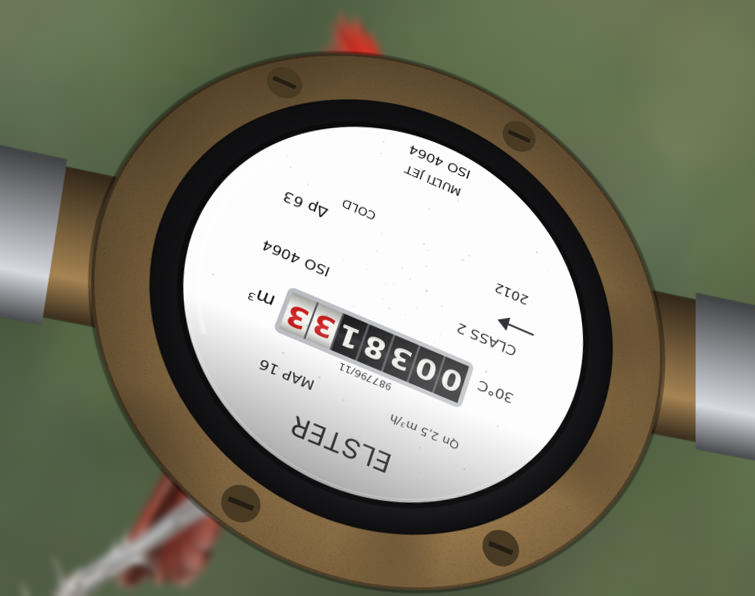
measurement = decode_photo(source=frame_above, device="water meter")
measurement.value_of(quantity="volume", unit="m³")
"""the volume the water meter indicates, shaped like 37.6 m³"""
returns 381.33 m³
